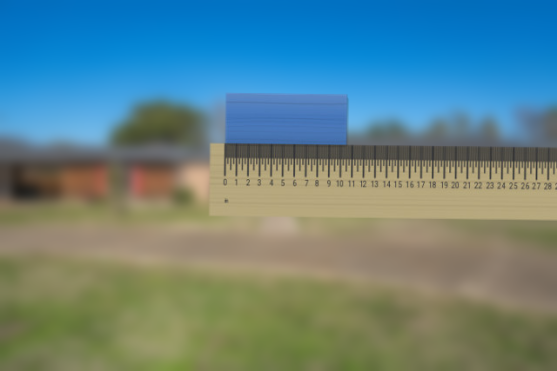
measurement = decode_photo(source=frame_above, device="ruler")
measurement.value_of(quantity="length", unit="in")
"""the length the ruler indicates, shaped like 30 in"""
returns 10.5 in
